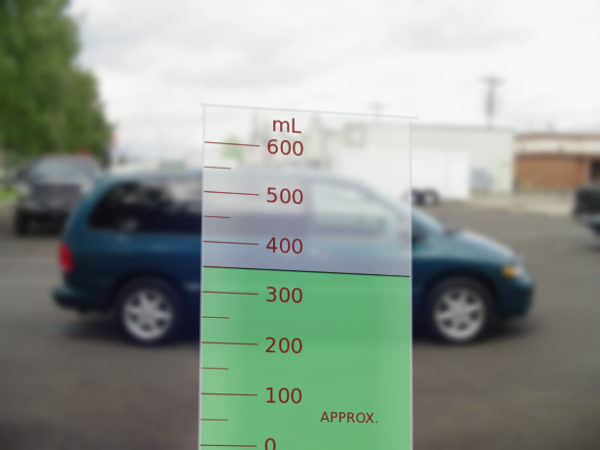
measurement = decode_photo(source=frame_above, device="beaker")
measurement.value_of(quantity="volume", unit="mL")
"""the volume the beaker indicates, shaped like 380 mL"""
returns 350 mL
